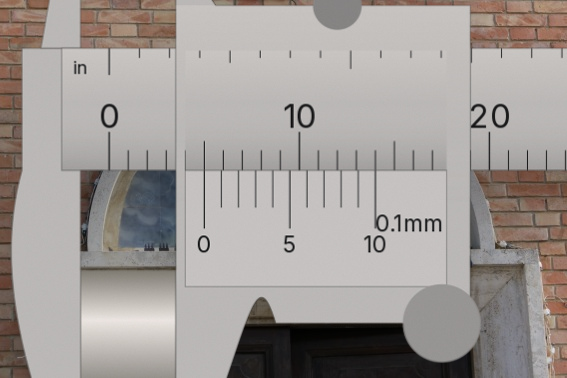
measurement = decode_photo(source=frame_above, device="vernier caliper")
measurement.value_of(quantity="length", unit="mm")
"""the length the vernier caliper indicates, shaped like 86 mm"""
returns 5.0 mm
